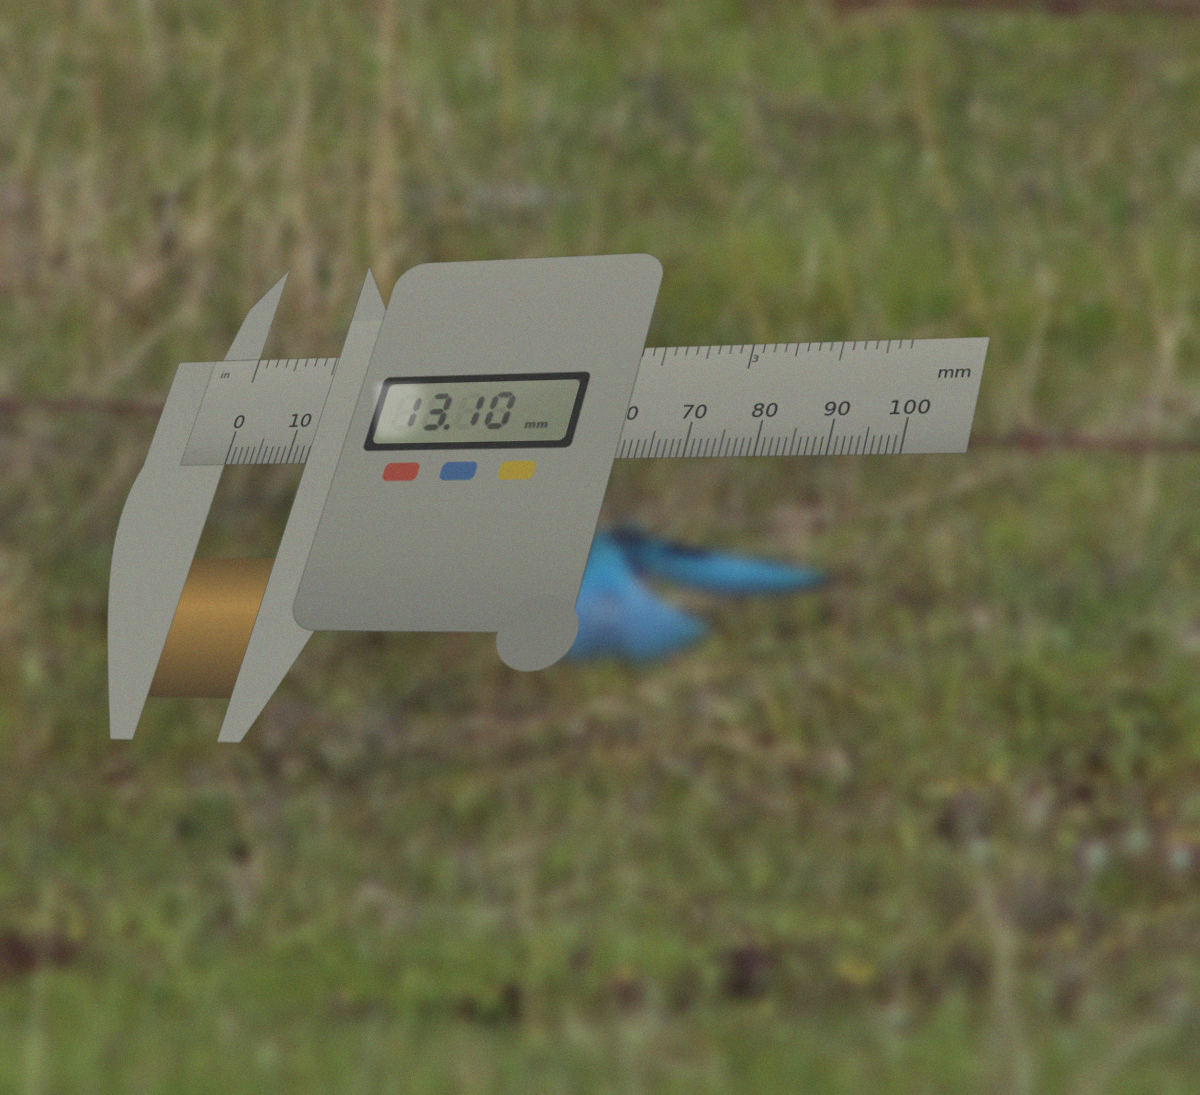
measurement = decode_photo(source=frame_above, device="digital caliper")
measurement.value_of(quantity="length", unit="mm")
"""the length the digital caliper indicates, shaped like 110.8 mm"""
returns 13.10 mm
